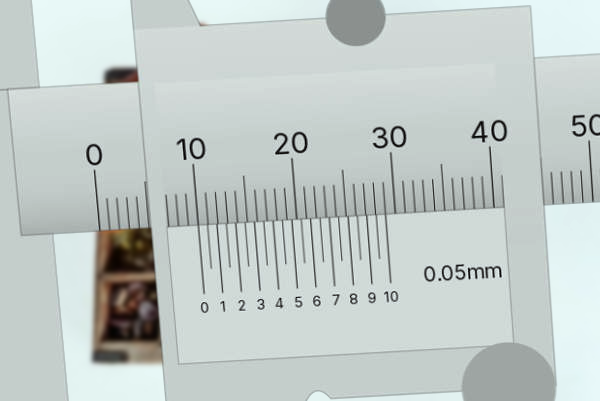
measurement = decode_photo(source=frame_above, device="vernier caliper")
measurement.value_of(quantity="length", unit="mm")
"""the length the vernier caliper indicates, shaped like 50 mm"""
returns 10.0 mm
